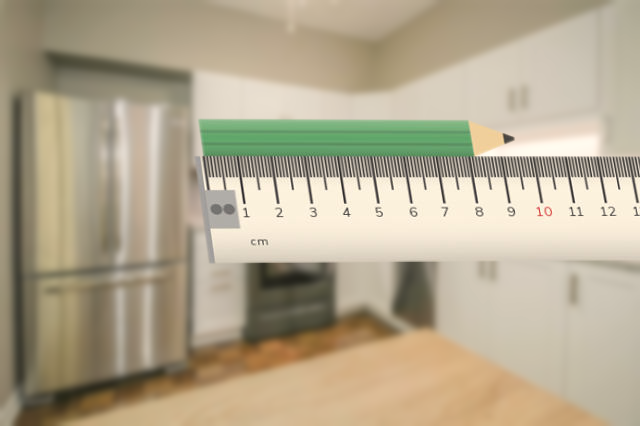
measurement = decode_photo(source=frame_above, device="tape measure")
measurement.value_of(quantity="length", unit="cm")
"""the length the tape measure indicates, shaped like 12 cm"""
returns 9.5 cm
